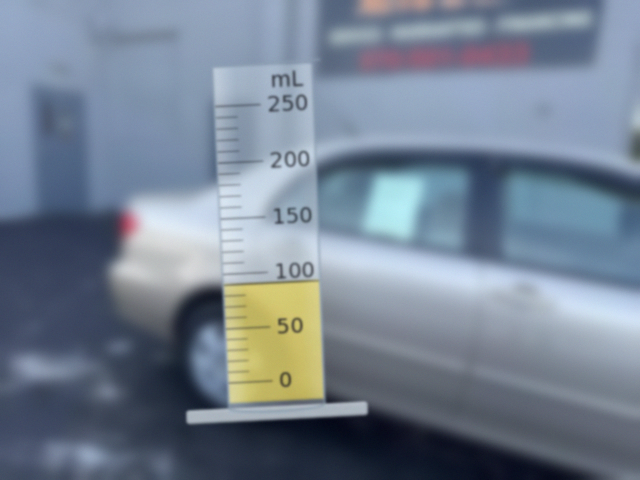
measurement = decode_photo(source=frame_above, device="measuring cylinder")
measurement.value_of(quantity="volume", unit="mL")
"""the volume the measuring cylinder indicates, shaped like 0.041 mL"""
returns 90 mL
